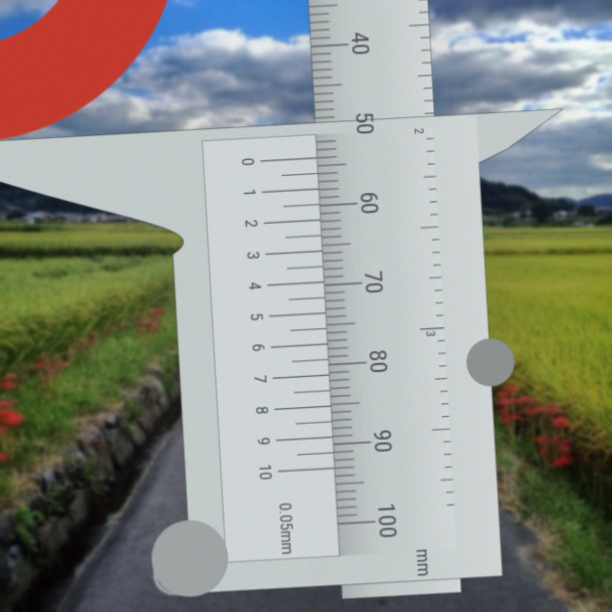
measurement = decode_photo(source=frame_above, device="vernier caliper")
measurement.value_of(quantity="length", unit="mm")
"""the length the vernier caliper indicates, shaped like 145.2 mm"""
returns 54.0 mm
